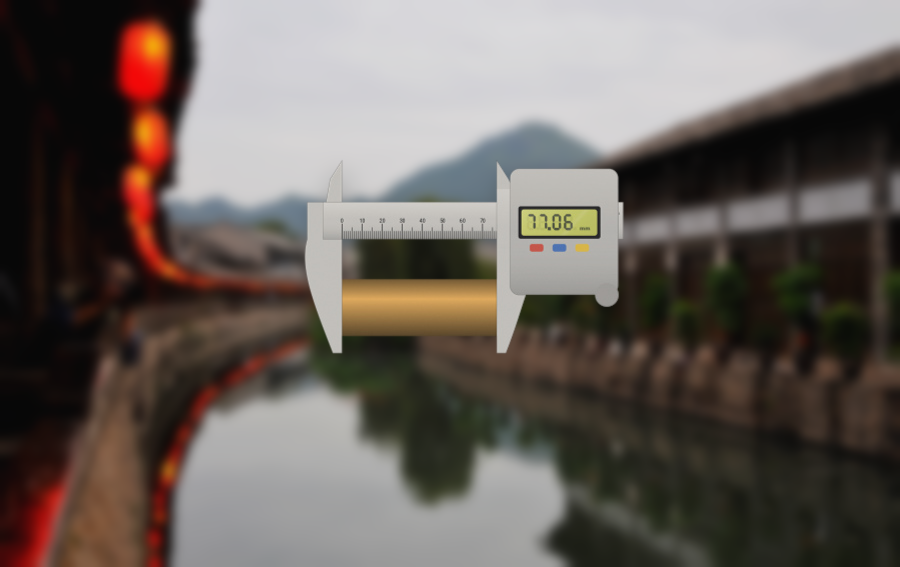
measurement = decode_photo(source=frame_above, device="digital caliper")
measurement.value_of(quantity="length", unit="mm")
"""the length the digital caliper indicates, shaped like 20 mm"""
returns 77.06 mm
